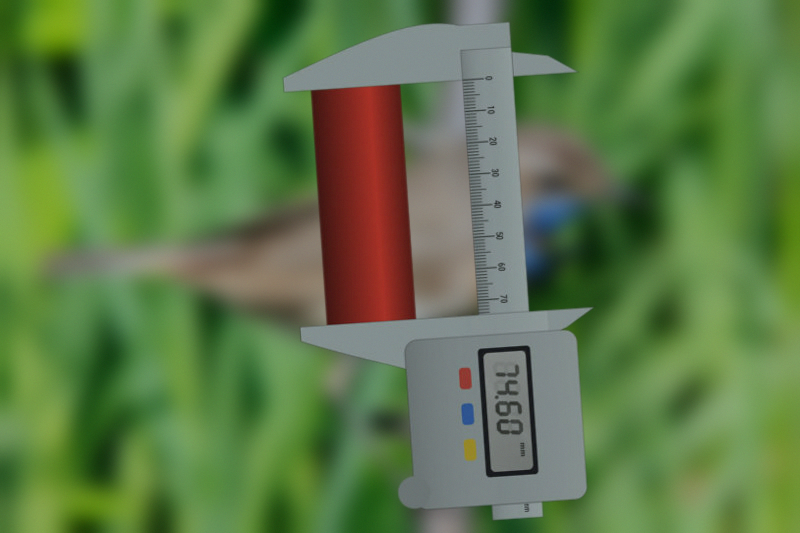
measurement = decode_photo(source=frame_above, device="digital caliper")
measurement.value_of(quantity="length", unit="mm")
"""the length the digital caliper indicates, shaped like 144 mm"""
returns 74.60 mm
